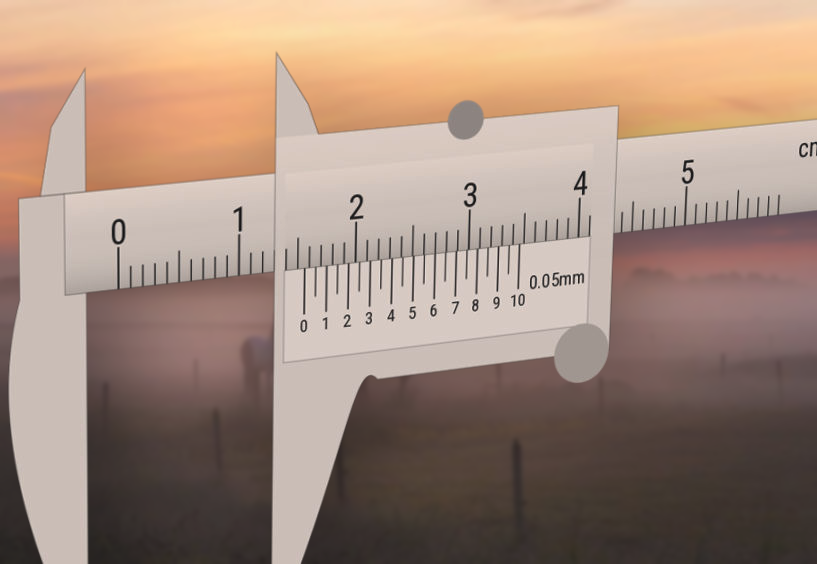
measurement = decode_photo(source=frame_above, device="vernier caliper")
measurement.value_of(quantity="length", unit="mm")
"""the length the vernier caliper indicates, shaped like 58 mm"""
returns 15.6 mm
